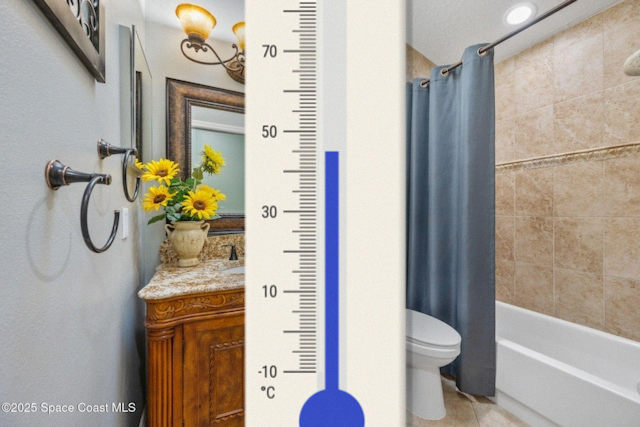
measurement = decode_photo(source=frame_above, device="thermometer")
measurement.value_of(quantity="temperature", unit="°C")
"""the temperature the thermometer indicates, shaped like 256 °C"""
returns 45 °C
